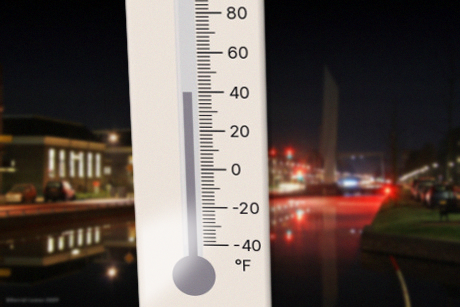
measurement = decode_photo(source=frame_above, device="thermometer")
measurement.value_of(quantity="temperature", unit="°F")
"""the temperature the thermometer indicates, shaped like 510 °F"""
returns 40 °F
